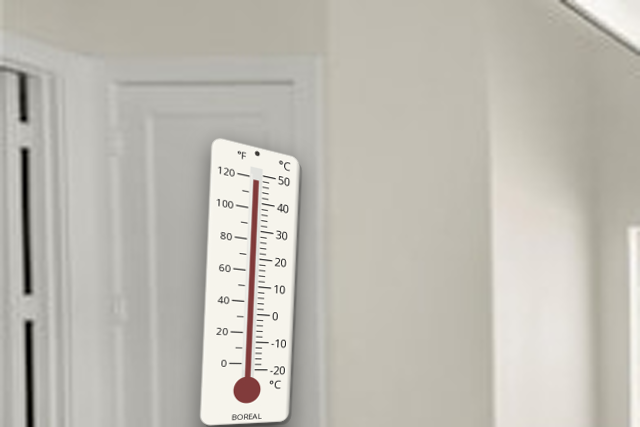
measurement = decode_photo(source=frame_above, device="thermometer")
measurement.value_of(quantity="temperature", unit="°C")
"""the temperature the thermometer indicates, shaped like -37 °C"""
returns 48 °C
